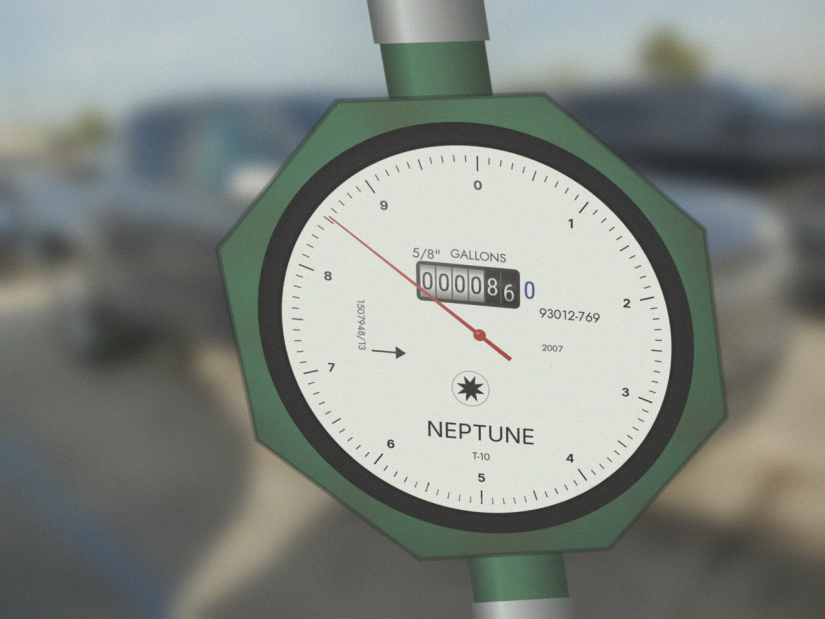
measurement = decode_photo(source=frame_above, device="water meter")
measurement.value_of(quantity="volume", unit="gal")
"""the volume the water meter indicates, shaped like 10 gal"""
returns 858.5 gal
